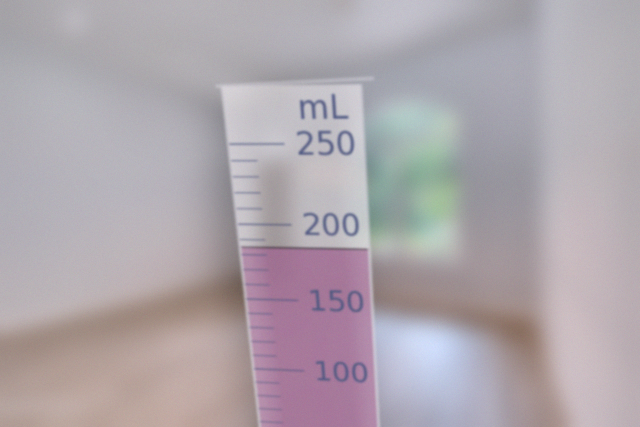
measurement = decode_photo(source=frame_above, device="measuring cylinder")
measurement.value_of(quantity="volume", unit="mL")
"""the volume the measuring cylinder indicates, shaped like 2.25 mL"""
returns 185 mL
